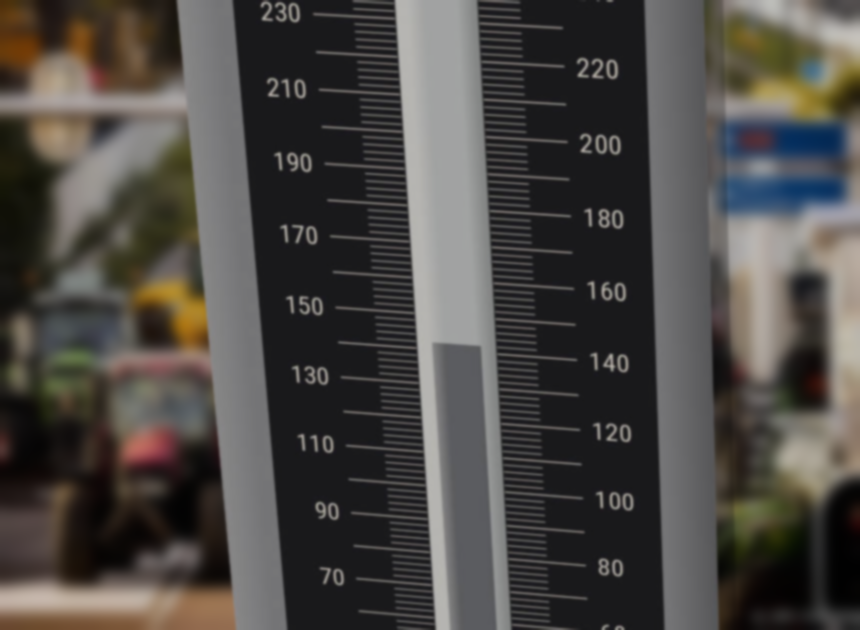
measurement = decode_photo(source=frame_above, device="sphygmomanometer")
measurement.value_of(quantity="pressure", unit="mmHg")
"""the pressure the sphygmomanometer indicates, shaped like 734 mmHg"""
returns 142 mmHg
